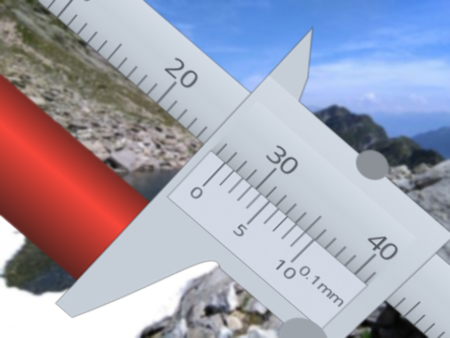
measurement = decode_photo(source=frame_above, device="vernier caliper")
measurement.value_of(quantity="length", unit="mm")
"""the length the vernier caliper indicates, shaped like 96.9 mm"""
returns 26.9 mm
